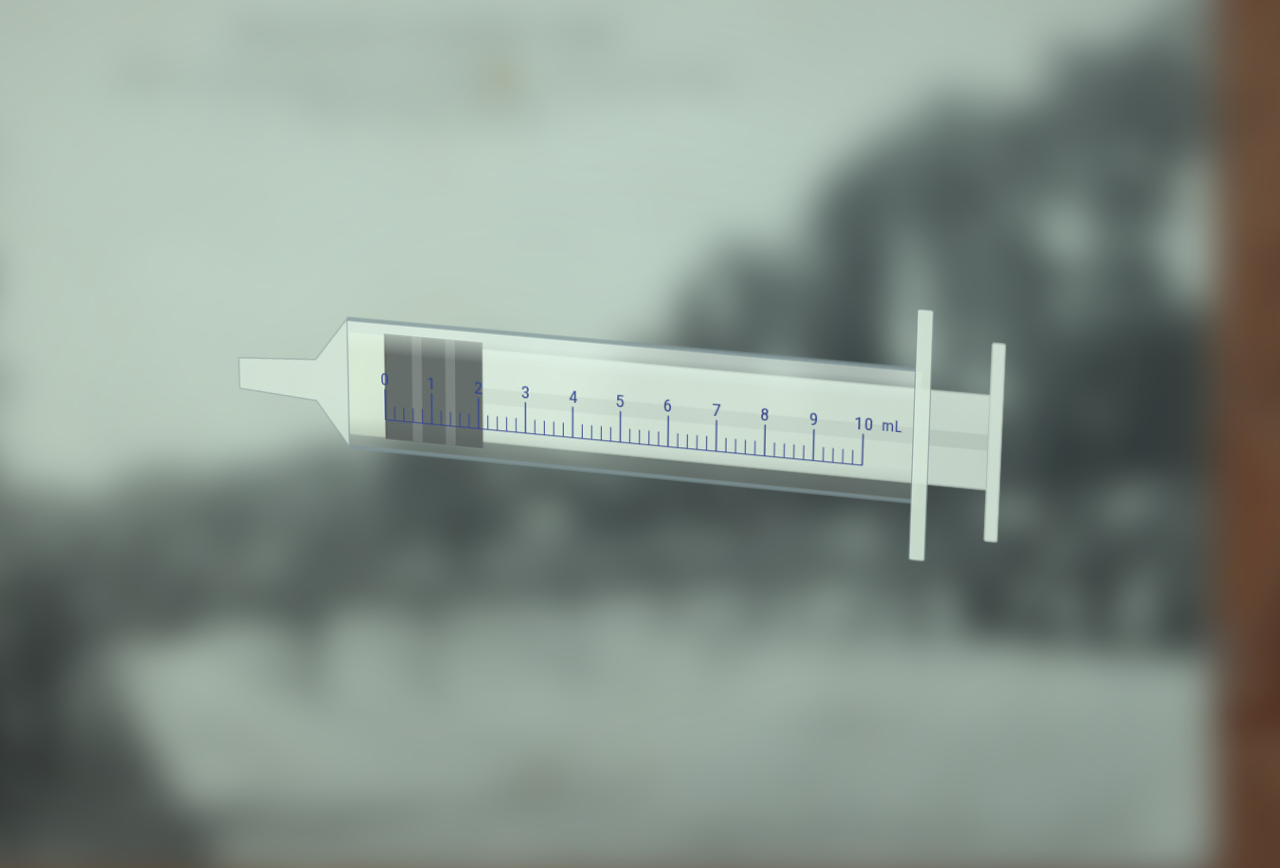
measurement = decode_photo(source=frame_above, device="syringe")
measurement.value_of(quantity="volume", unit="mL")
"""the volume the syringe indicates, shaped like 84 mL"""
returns 0 mL
